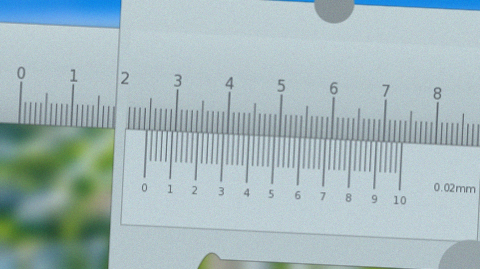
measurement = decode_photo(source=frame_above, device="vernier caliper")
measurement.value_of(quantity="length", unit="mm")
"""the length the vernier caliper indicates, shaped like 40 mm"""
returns 24.5 mm
